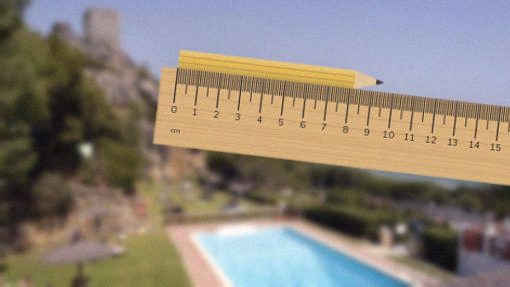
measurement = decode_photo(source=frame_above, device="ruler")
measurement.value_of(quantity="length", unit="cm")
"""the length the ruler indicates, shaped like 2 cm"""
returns 9.5 cm
